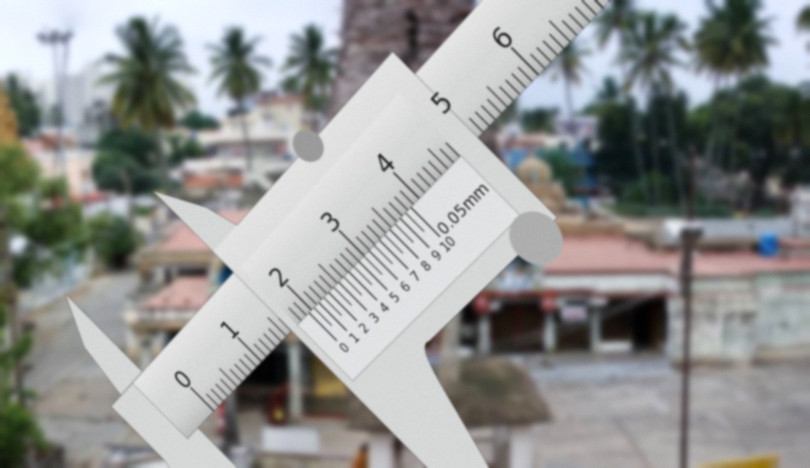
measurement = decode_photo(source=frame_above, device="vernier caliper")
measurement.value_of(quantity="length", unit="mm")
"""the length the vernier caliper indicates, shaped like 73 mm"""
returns 19.5 mm
